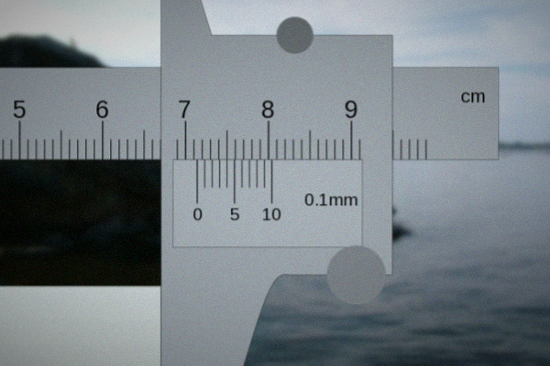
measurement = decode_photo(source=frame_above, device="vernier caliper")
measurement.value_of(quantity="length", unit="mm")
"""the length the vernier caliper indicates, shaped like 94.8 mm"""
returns 71.4 mm
